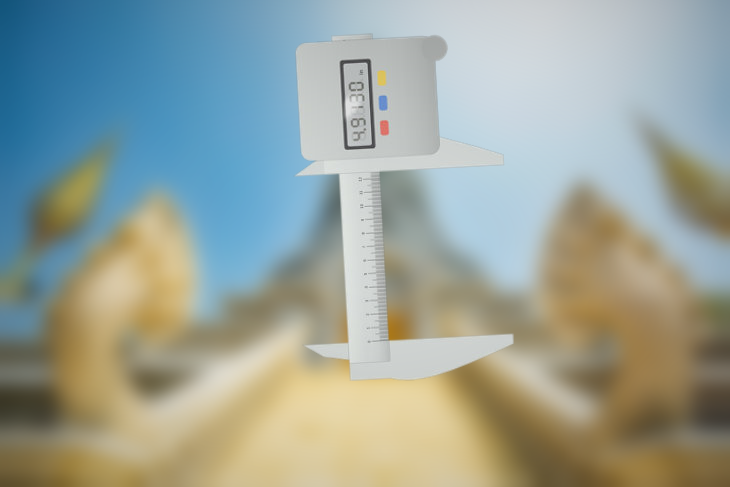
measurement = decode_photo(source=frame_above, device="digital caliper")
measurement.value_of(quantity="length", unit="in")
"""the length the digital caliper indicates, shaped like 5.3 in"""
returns 4.9130 in
